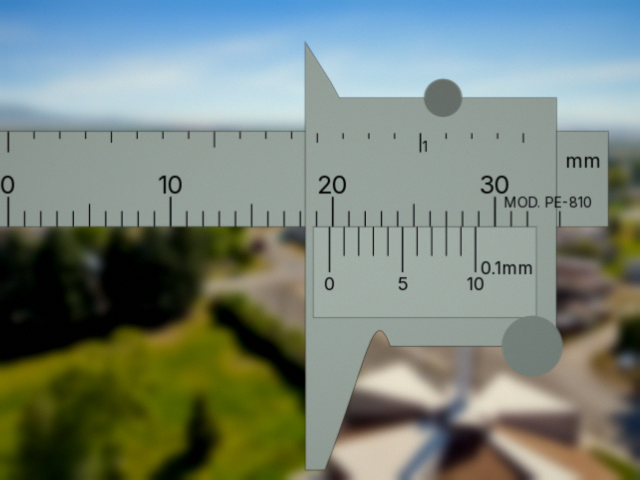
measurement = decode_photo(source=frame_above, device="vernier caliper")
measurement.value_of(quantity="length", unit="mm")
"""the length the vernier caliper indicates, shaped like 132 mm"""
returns 19.8 mm
